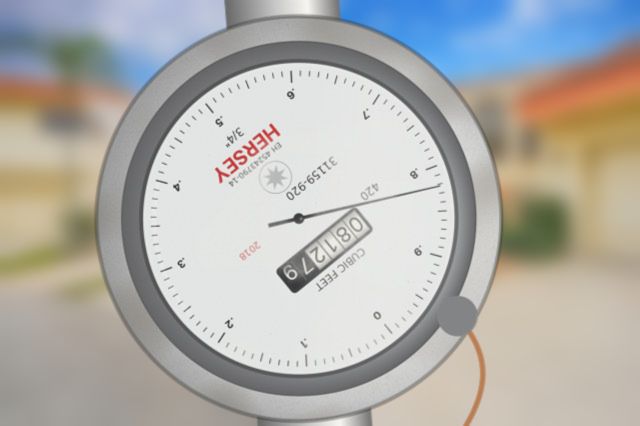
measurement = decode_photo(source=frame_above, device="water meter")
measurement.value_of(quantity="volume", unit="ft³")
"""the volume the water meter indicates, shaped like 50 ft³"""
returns 81278.82 ft³
